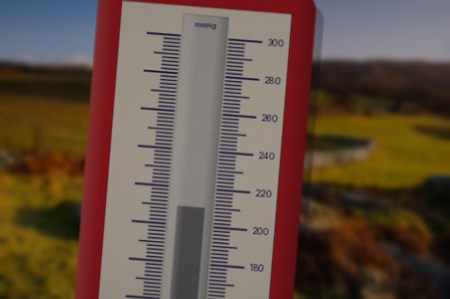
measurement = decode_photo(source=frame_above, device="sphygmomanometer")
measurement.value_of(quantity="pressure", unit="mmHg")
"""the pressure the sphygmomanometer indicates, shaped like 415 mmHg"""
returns 210 mmHg
